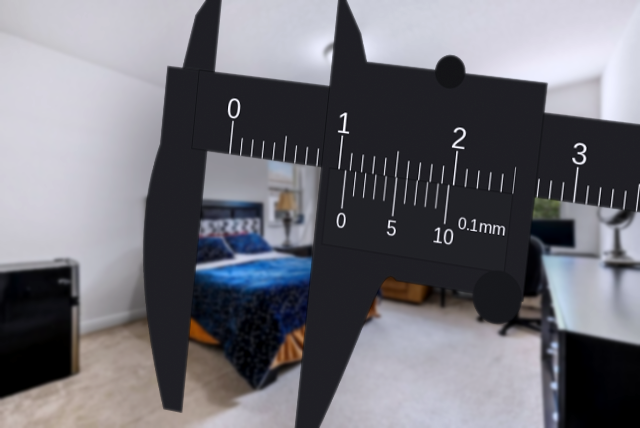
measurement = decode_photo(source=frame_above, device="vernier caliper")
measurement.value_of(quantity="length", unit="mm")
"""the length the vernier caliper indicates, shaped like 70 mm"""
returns 10.6 mm
